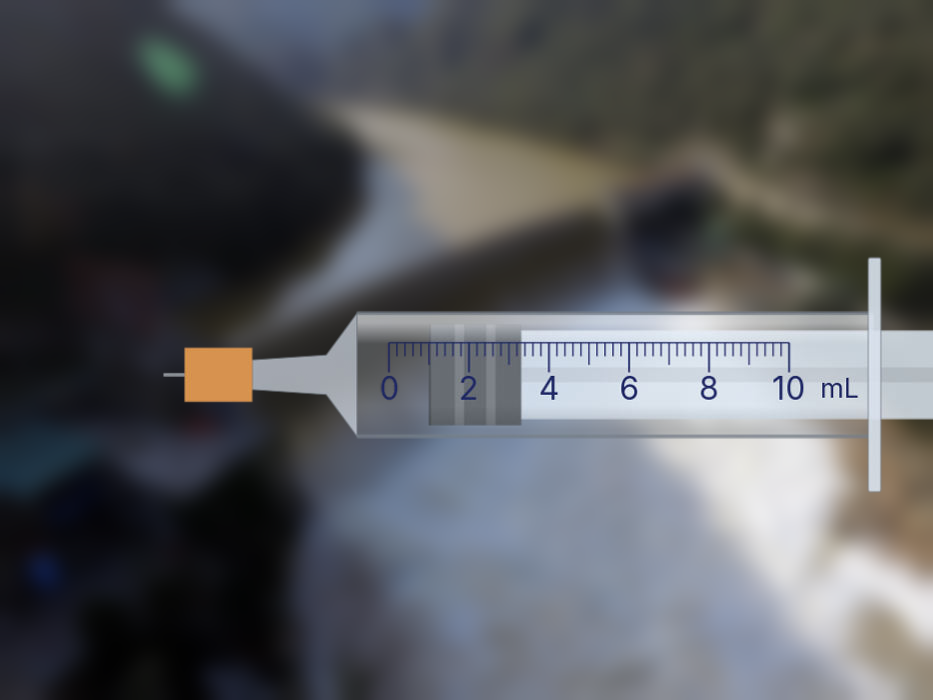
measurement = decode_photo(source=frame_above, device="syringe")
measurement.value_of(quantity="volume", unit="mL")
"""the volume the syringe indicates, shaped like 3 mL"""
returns 1 mL
